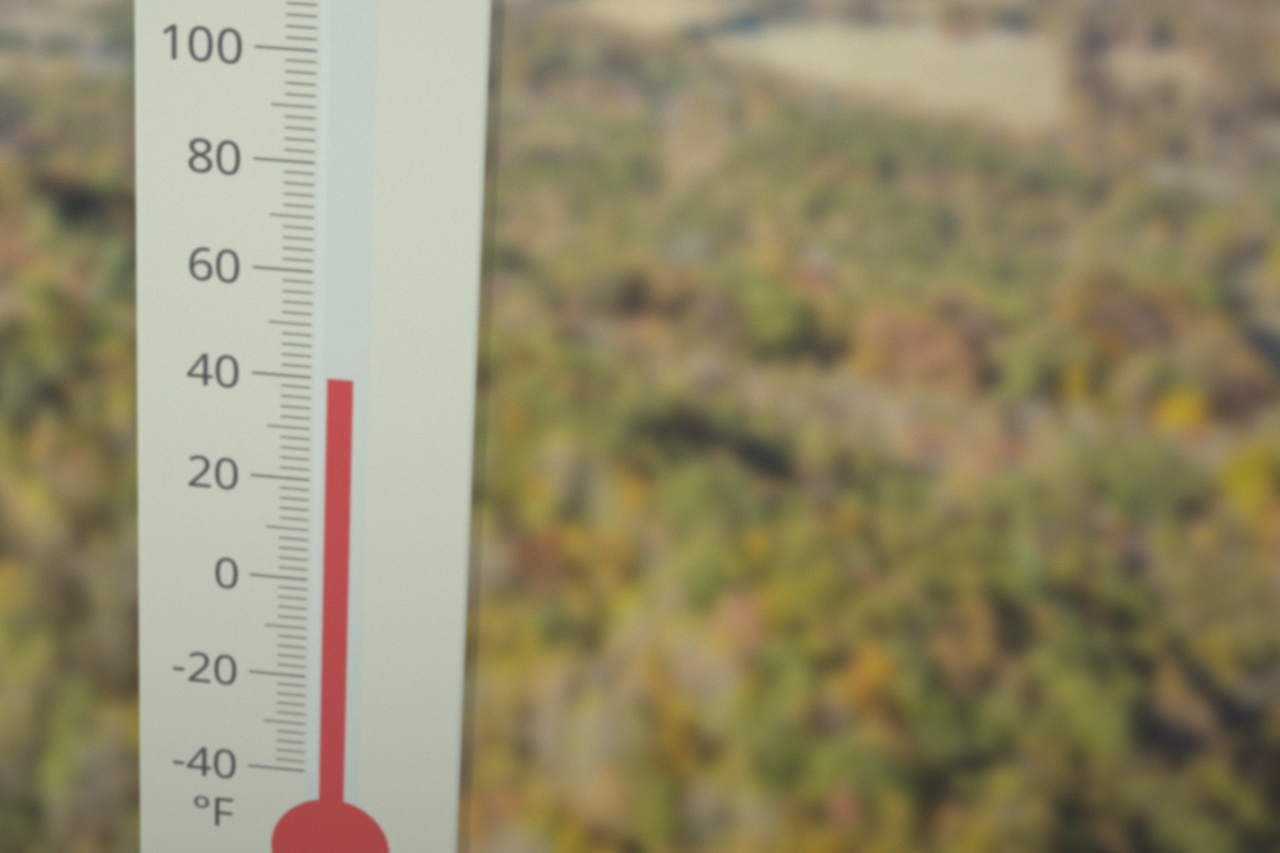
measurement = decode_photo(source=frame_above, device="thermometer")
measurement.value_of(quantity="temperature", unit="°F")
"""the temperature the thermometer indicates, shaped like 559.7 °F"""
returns 40 °F
